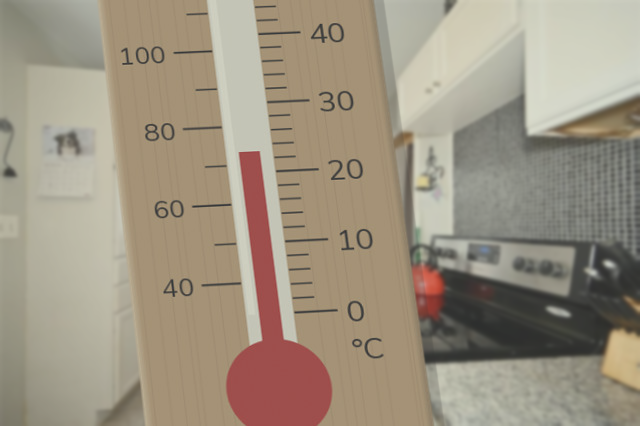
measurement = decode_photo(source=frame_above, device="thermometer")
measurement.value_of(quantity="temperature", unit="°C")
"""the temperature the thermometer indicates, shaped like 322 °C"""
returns 23 °C
